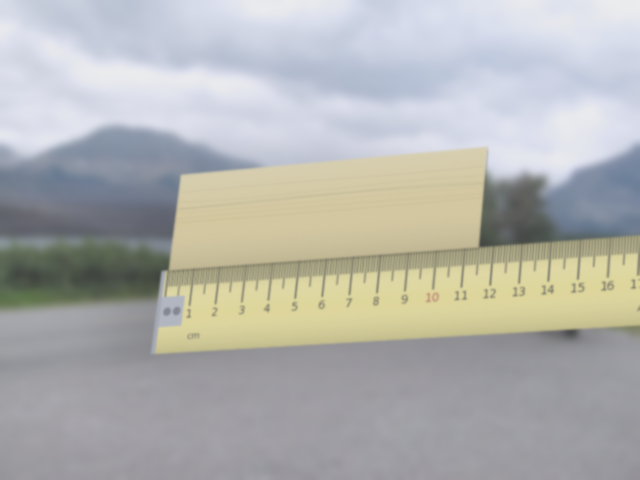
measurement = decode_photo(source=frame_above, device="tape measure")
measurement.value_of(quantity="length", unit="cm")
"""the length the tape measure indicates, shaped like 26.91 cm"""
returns 11.5 cm
